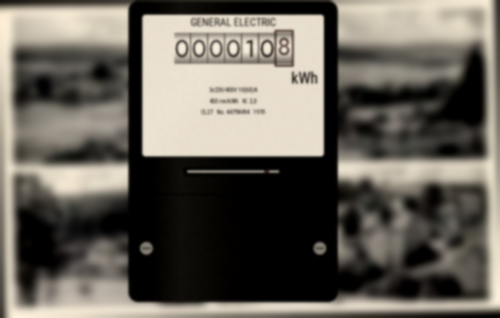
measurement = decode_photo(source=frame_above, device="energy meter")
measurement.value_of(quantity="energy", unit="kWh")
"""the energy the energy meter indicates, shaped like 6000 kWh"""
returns 10.8 kWh
